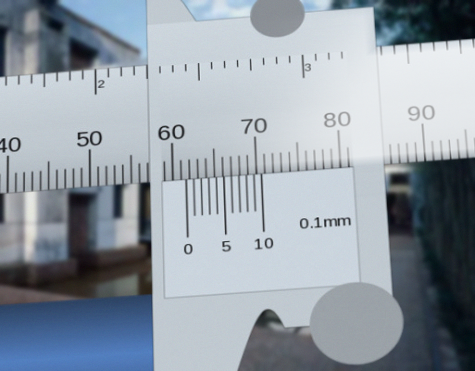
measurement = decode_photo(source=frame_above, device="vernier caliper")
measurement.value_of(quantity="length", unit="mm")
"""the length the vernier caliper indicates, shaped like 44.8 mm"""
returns 61.6 mm
